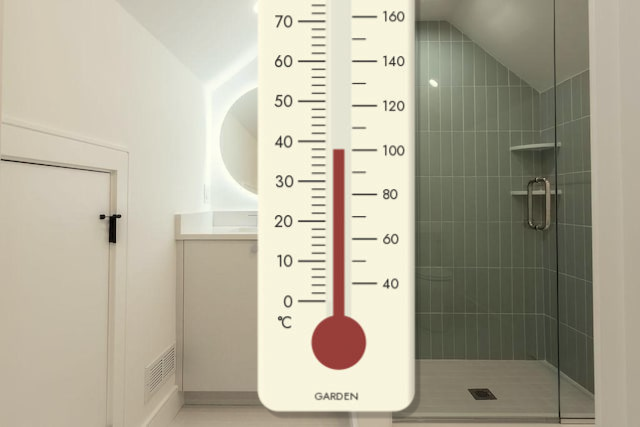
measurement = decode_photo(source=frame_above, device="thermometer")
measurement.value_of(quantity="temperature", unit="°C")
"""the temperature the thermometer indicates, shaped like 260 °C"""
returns 38 °C
